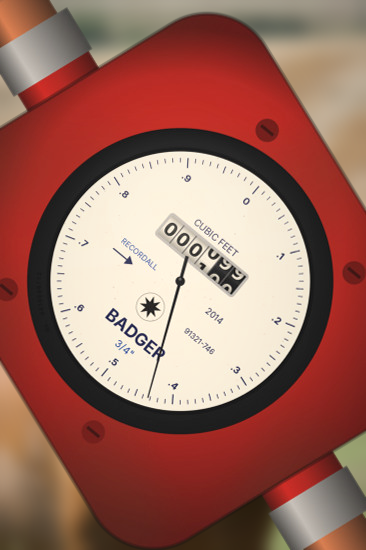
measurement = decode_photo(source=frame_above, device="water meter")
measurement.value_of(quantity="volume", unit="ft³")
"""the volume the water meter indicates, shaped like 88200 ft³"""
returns 99.43 ft³
